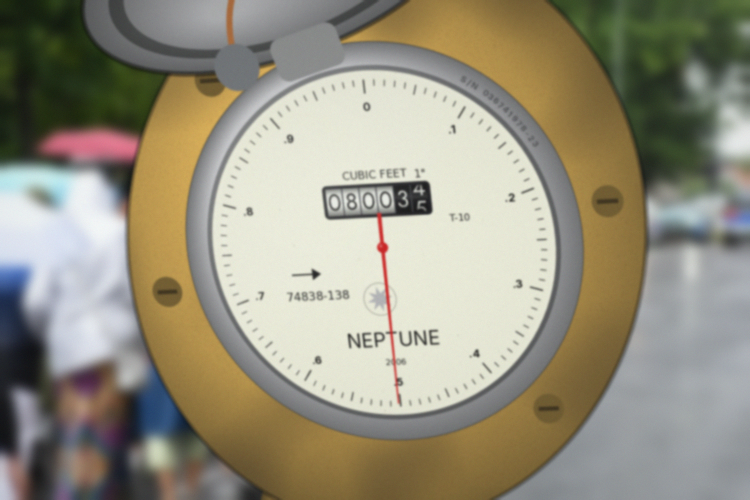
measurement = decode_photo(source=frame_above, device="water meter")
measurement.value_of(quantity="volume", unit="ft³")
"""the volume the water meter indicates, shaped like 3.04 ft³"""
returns 80034.50 ft³
